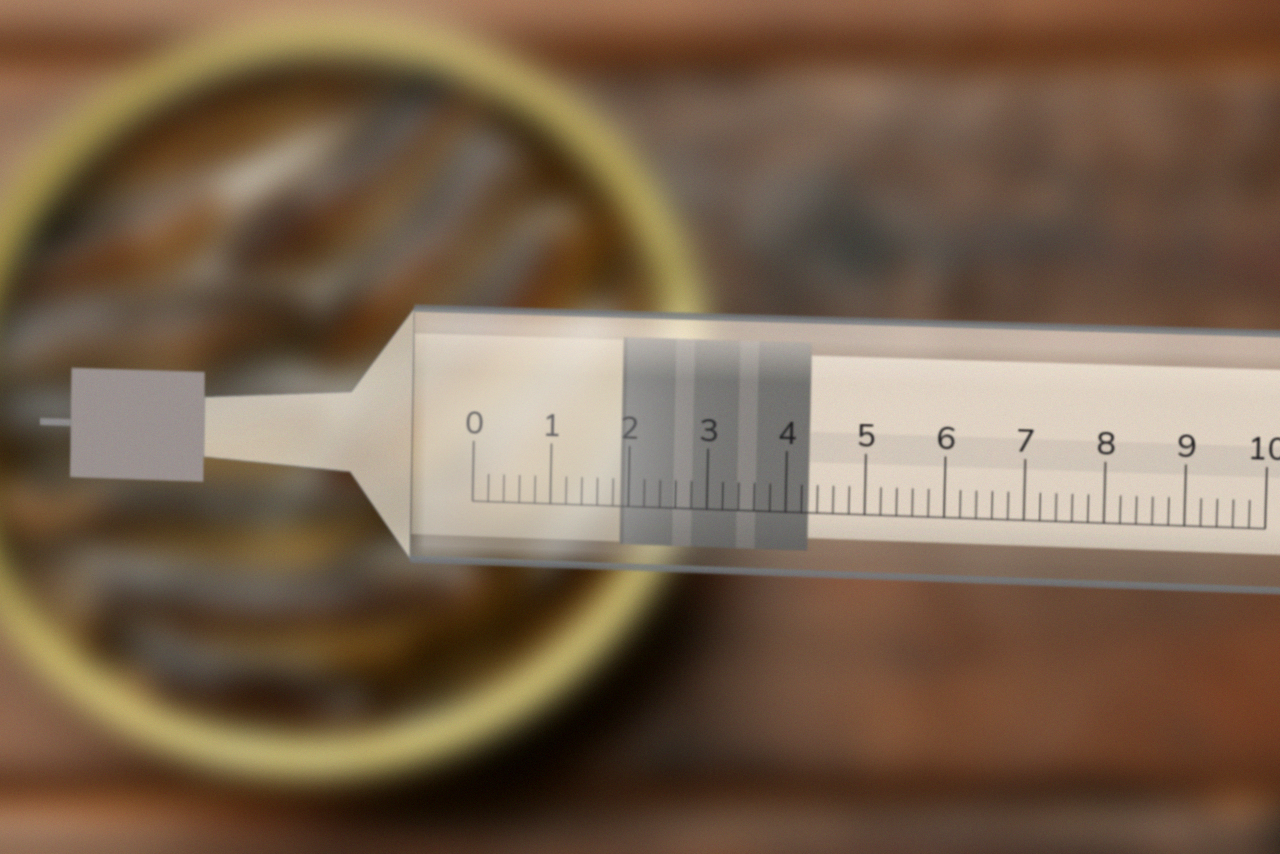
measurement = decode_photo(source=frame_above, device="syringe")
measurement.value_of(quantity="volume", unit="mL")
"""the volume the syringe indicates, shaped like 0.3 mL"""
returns 1.9 mL
